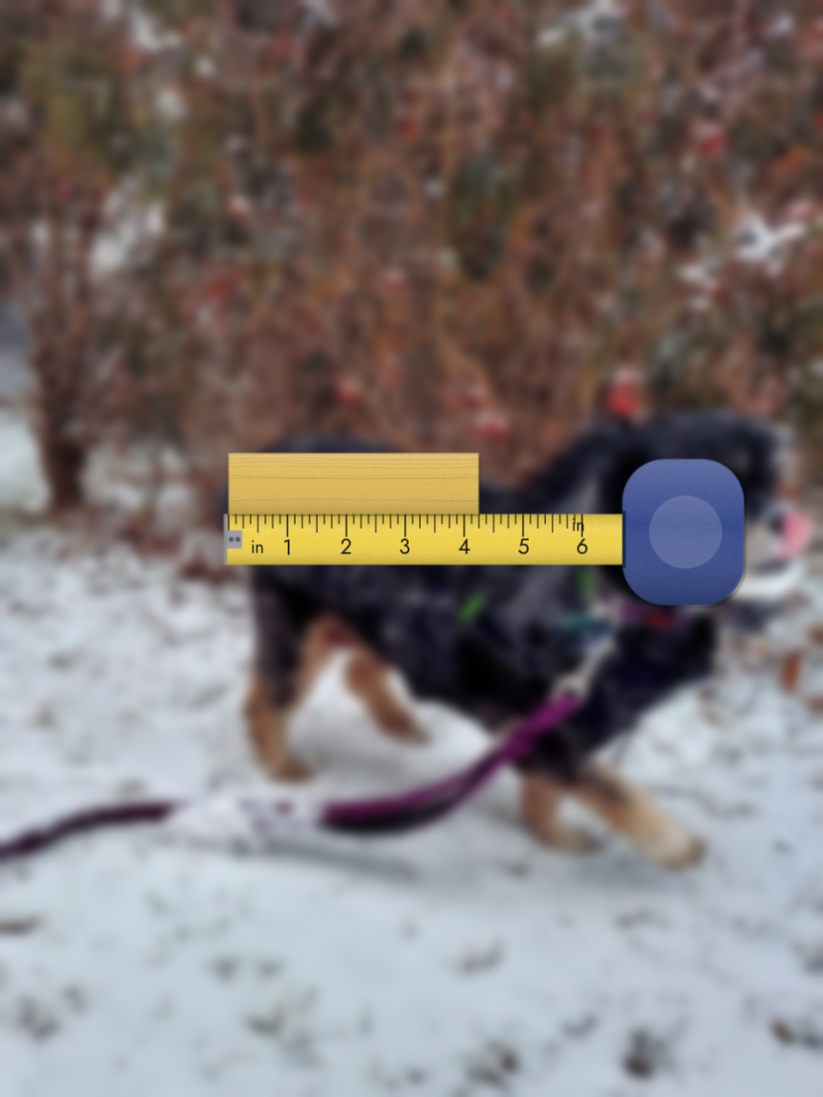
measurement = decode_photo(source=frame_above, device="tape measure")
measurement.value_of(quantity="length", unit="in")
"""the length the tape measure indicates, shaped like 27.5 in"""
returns 4.25 in
